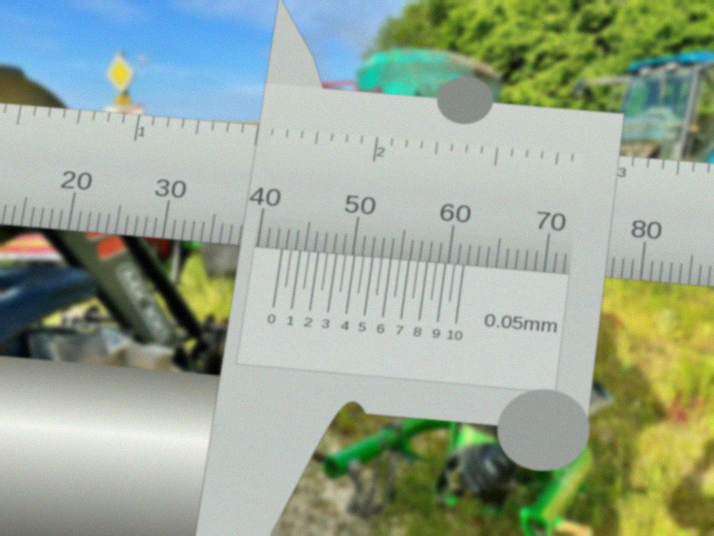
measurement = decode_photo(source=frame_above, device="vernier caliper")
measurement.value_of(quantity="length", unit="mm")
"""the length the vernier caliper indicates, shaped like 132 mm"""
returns 42.6 mm
